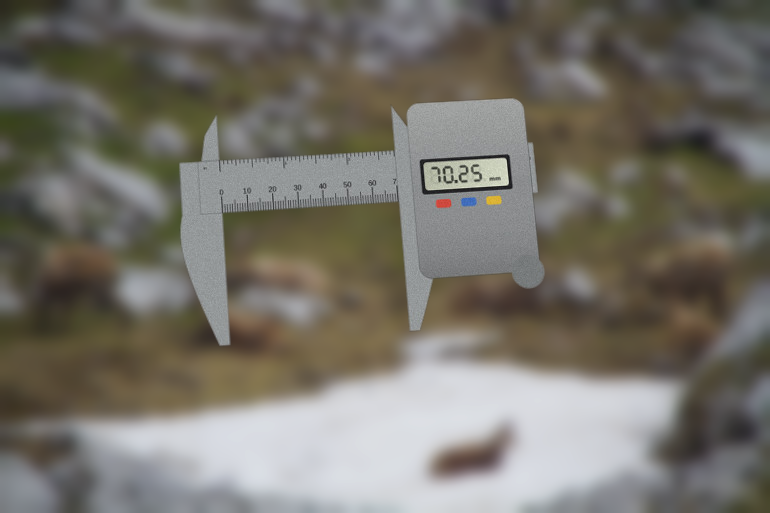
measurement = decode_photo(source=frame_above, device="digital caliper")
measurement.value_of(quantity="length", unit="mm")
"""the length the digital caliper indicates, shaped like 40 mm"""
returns 70.25 mm
